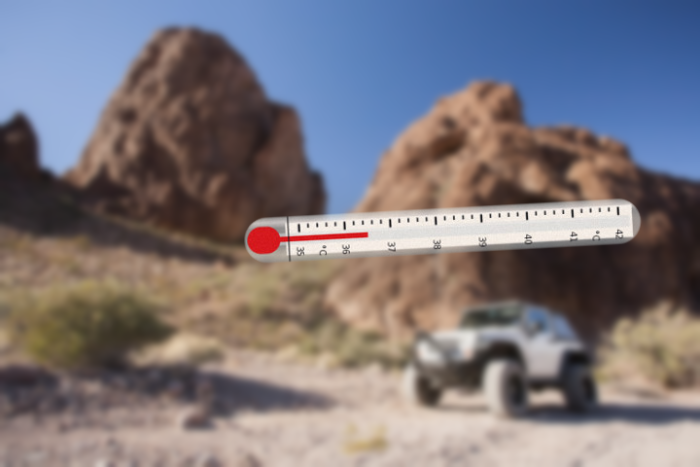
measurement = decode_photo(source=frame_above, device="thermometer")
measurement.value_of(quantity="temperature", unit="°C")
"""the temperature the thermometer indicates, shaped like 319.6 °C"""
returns 36.5 °C
